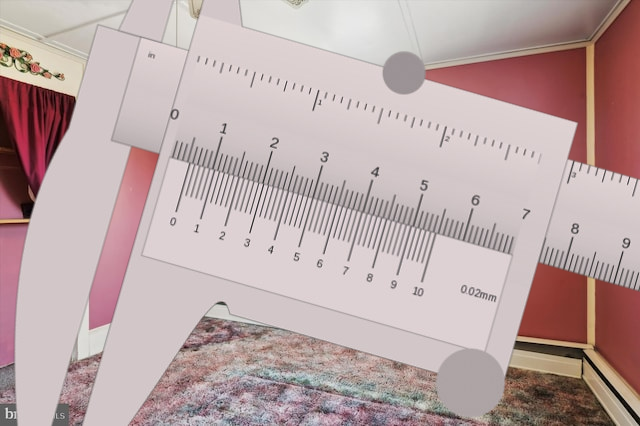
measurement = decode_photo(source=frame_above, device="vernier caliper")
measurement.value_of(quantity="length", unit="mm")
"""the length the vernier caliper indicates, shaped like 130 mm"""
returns 5.5 mm
